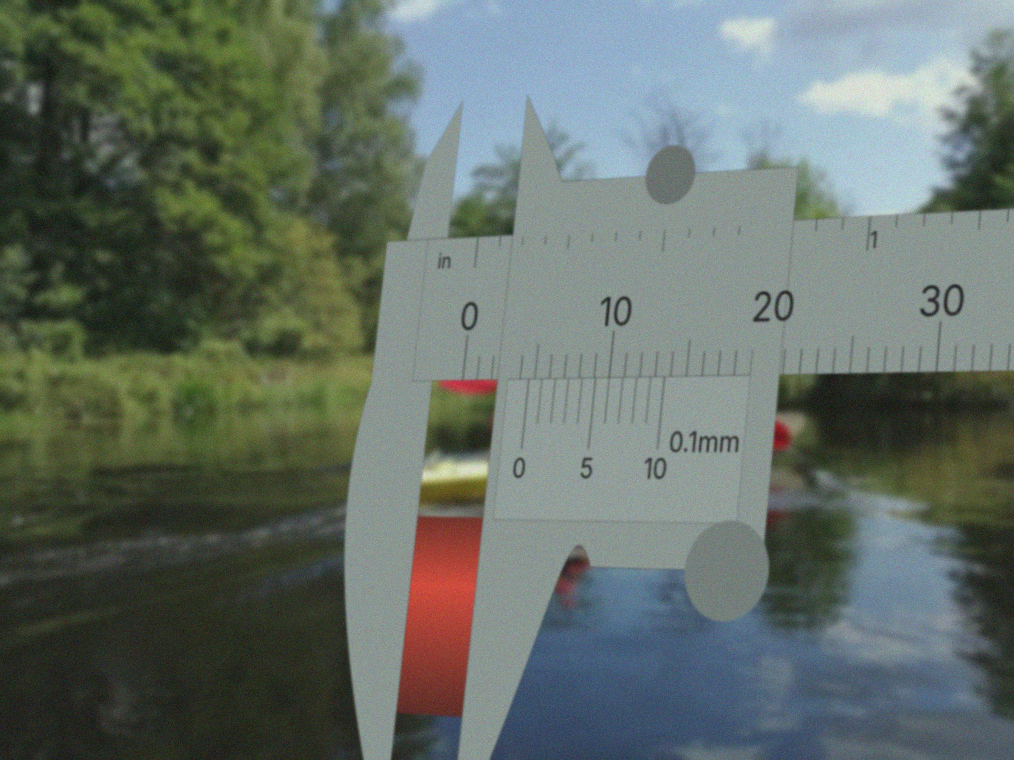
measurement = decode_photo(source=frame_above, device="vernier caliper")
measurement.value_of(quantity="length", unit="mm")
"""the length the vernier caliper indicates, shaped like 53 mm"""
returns 4.6 mm
